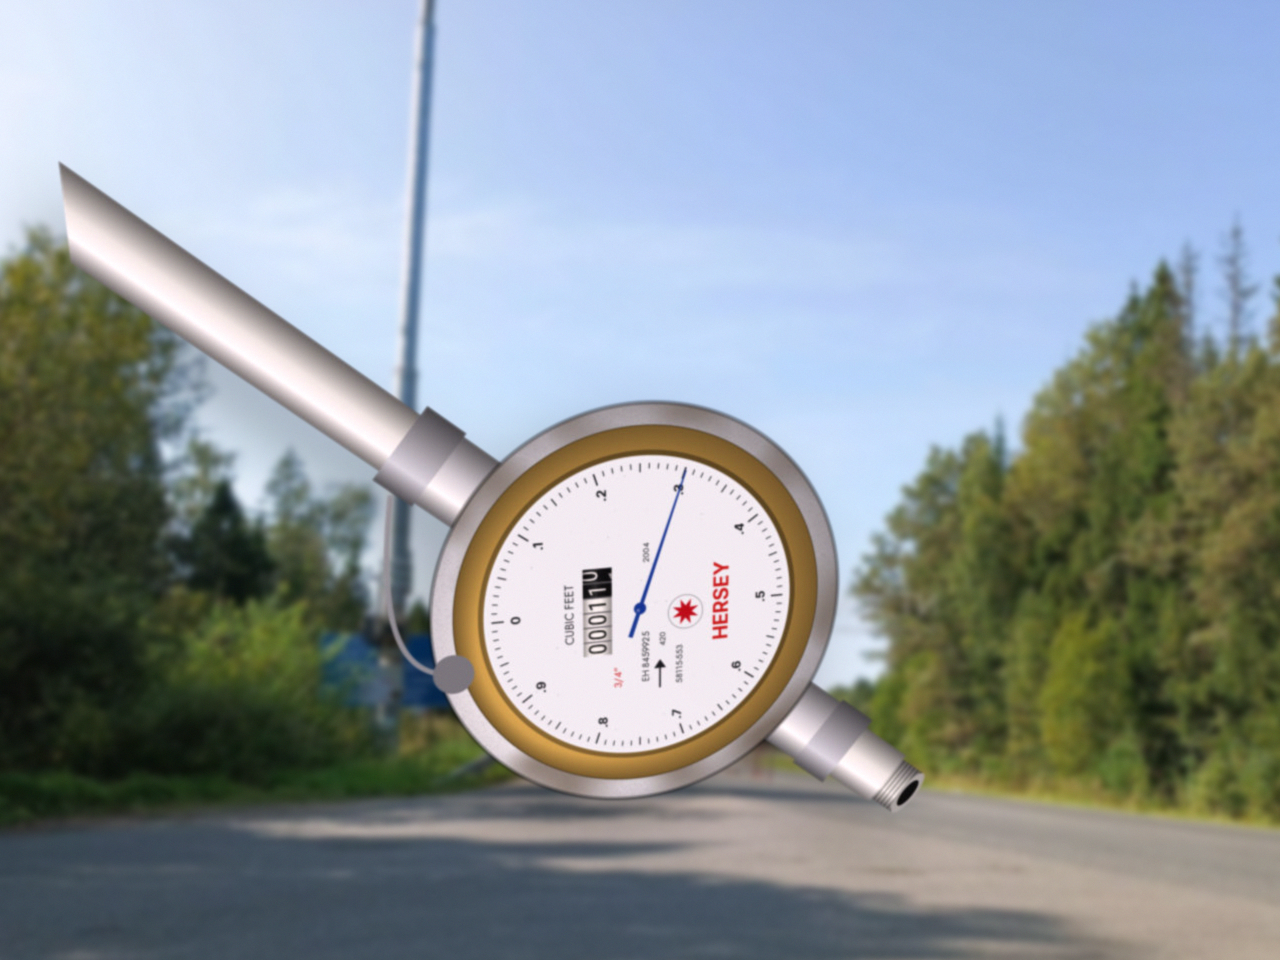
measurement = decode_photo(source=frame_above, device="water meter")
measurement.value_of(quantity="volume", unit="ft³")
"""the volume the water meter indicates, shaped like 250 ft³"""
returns 110.30 ft³
